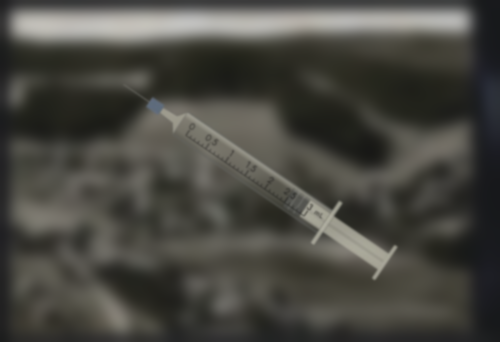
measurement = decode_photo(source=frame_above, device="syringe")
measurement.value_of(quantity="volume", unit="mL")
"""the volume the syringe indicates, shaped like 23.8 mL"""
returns 2.5 mL
